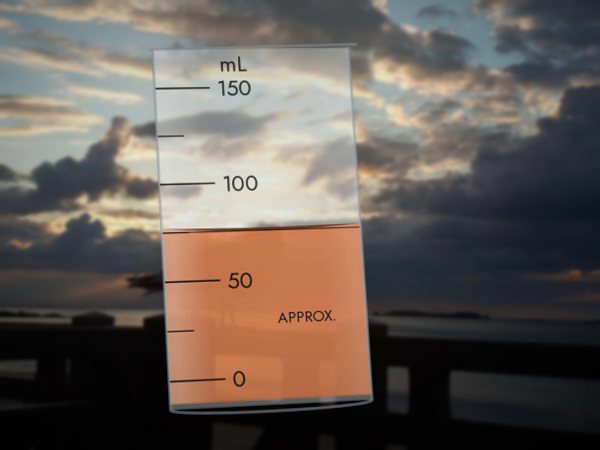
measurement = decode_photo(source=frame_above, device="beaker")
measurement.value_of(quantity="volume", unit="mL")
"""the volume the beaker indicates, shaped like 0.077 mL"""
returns 75 mL
